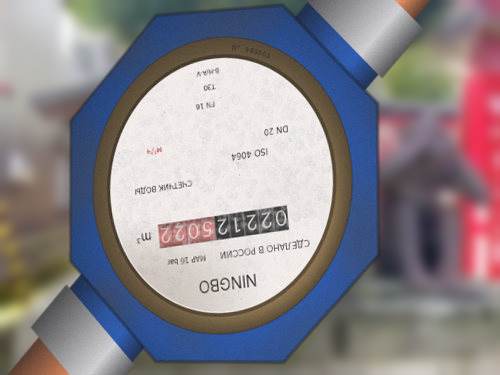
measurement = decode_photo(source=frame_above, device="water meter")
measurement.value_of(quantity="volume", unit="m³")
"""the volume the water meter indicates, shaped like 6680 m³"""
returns 2212.5022 m³
